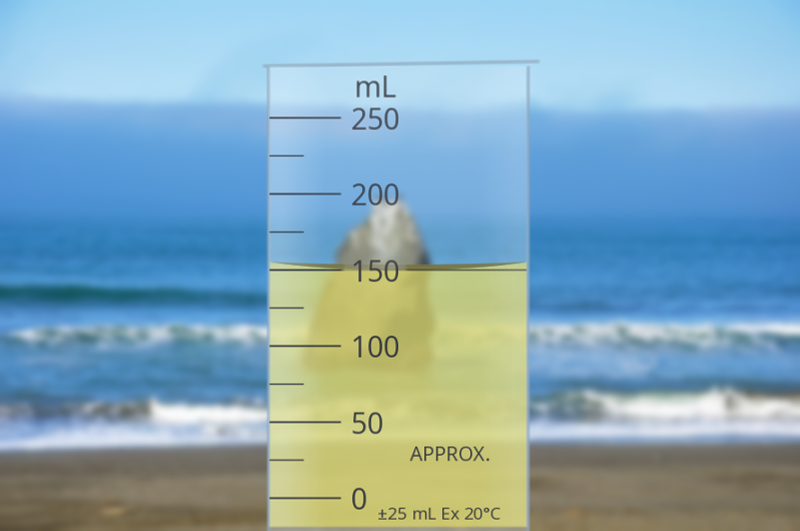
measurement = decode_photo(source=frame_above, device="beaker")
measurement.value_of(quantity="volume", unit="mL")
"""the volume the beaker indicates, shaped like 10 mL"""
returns 150 mL
